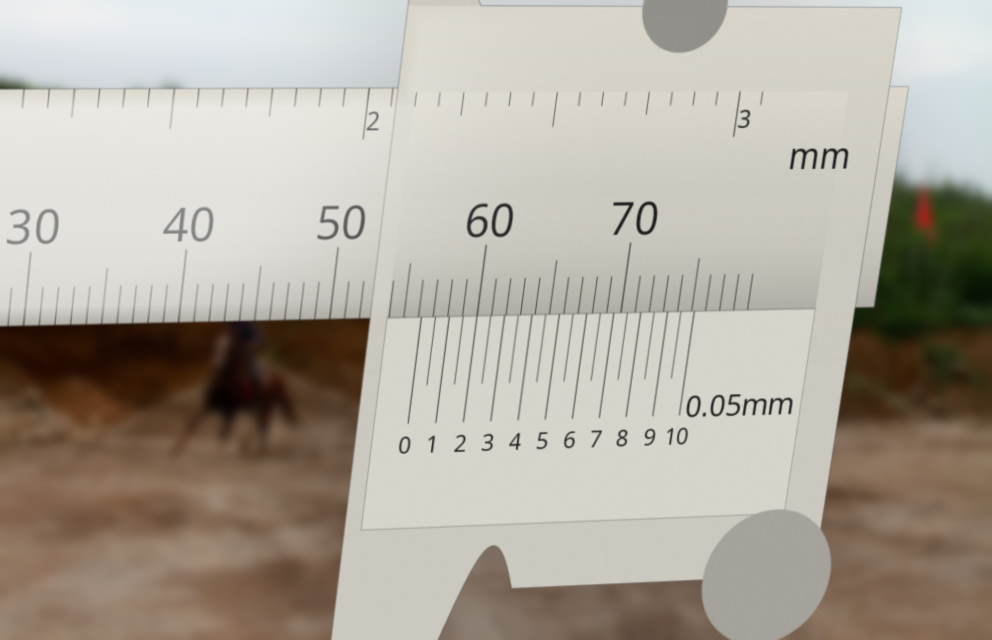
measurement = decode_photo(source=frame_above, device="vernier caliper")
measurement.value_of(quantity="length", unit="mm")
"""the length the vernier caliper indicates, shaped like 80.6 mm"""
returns 56.2 mm
